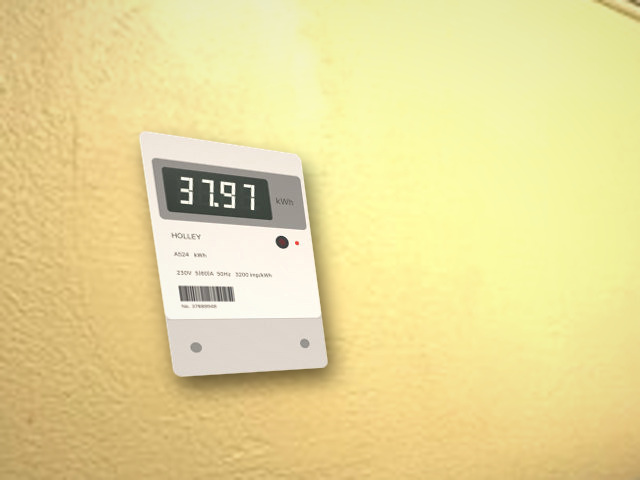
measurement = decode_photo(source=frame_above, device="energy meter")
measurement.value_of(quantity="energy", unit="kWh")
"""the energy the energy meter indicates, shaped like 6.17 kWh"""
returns 37.97 kWh
